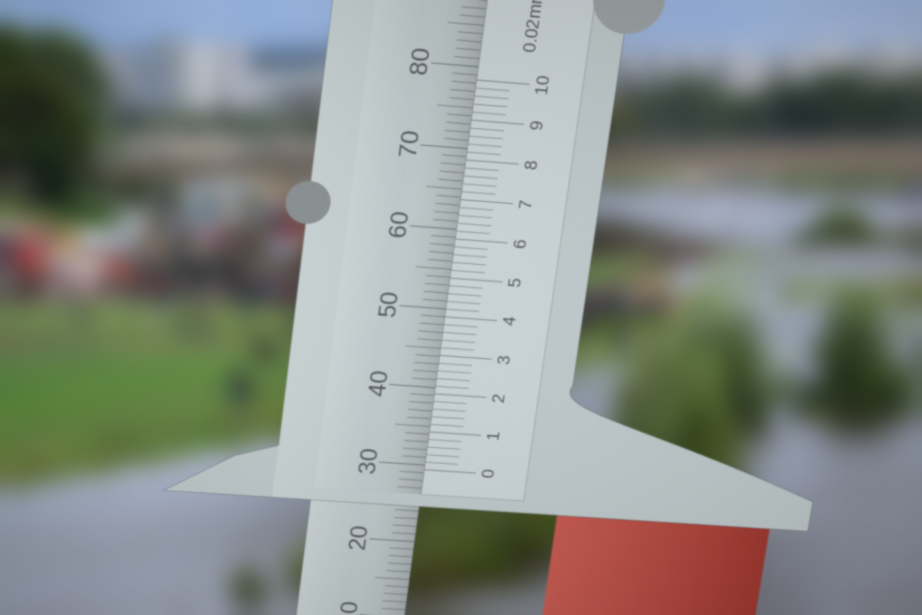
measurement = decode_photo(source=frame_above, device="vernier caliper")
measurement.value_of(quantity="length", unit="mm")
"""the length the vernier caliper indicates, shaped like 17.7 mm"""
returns 29.4 mm
